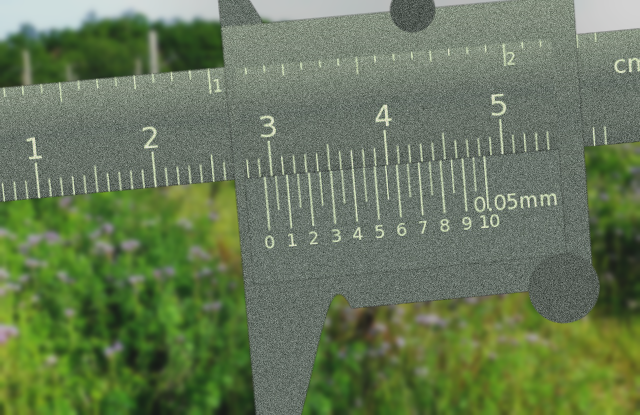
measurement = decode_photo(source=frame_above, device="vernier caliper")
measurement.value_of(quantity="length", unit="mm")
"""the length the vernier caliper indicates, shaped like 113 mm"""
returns 29.4 mm
